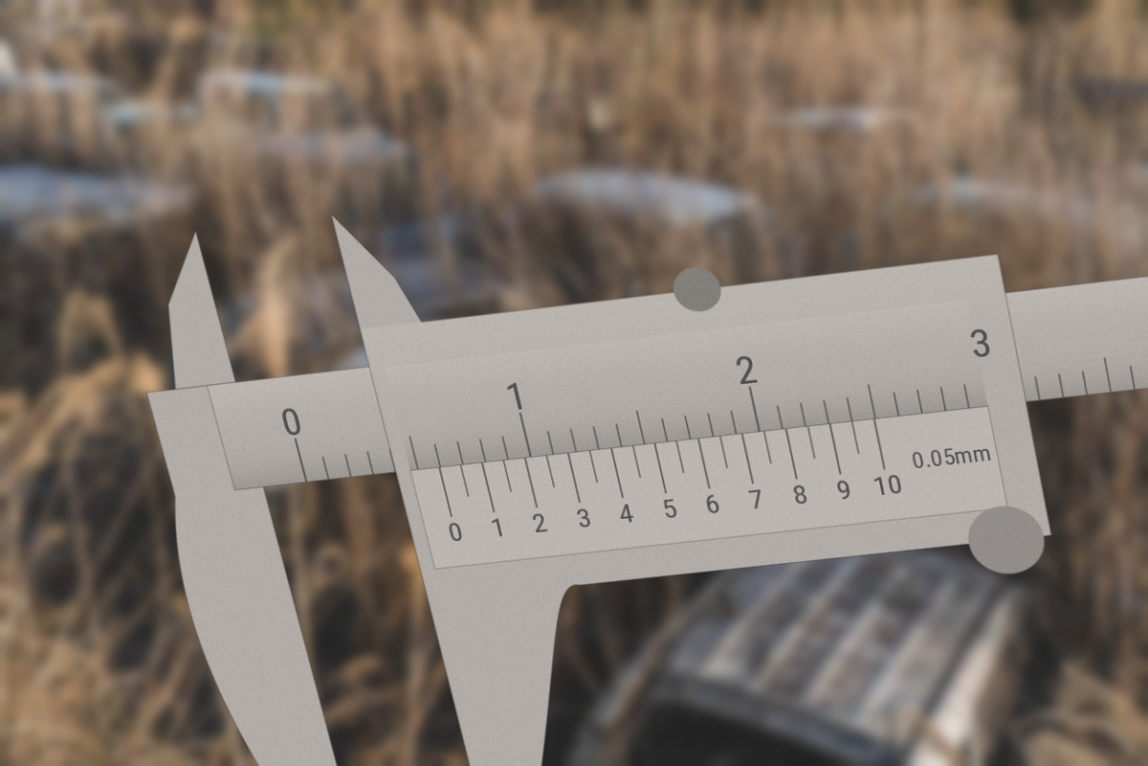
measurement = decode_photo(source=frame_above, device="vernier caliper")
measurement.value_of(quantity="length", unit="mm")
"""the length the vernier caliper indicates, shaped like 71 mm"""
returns 5.95 mm
